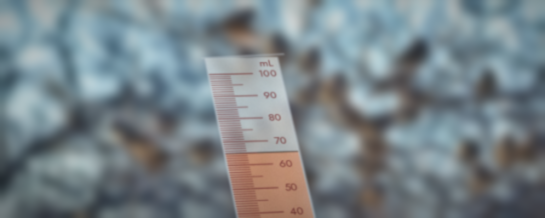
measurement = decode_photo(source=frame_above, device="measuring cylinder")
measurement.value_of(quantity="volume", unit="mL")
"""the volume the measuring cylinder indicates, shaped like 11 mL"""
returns 65 mL
